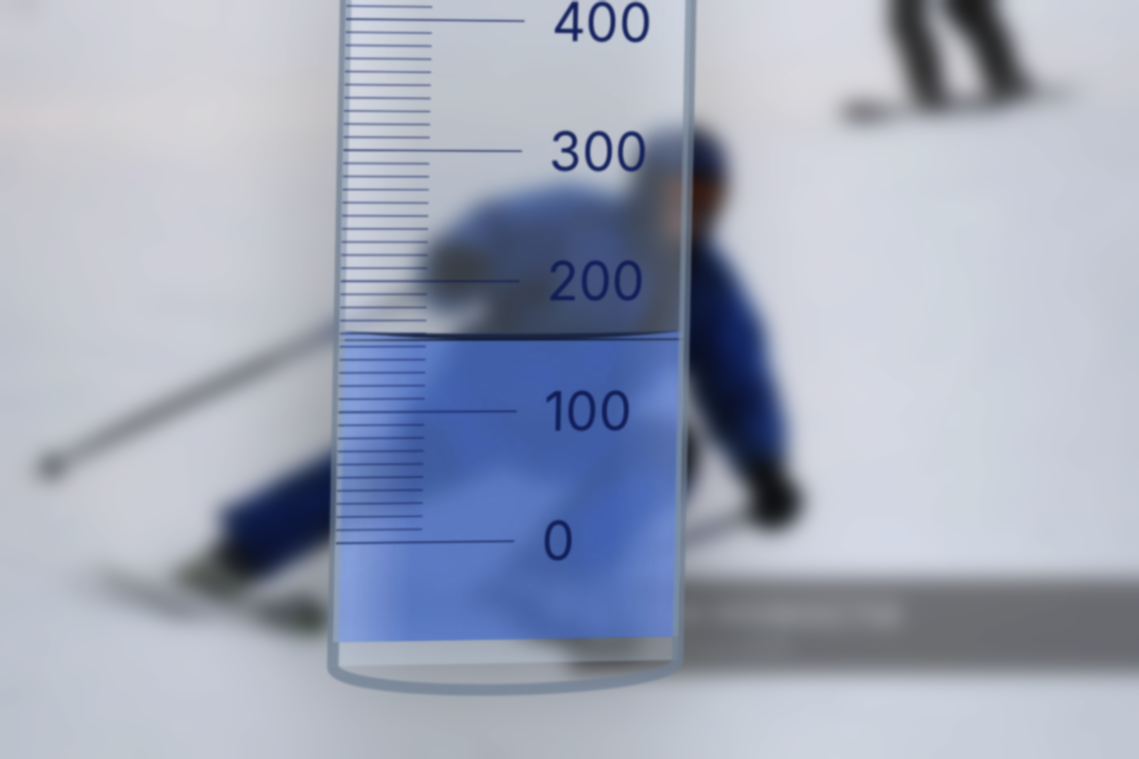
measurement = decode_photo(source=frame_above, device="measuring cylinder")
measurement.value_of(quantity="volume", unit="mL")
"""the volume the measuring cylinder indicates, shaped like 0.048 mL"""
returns 155 mL
